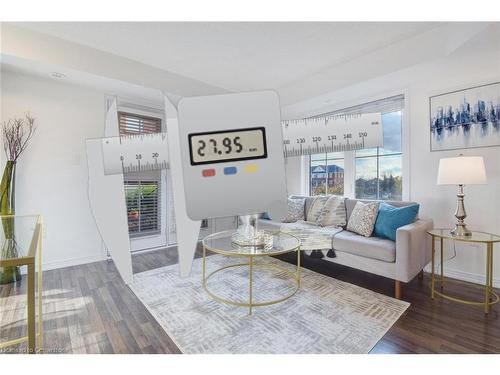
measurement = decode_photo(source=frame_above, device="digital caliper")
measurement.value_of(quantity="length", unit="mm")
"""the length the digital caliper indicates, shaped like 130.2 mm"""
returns 27.95 mm
